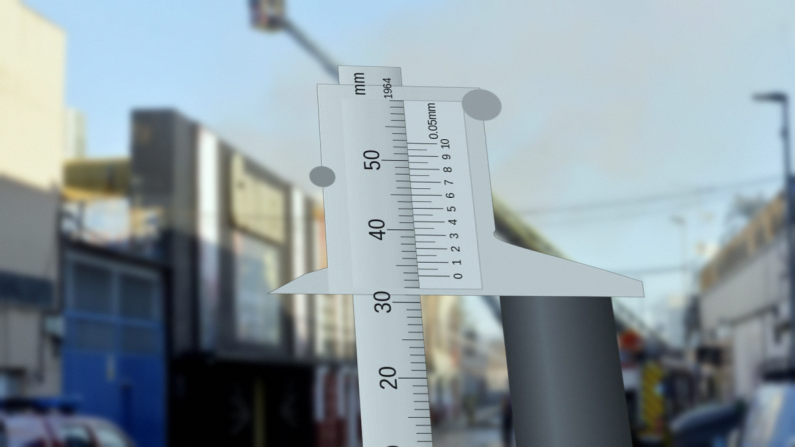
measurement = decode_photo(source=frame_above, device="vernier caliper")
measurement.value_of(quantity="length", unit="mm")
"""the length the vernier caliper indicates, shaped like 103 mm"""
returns 33.6 mm
